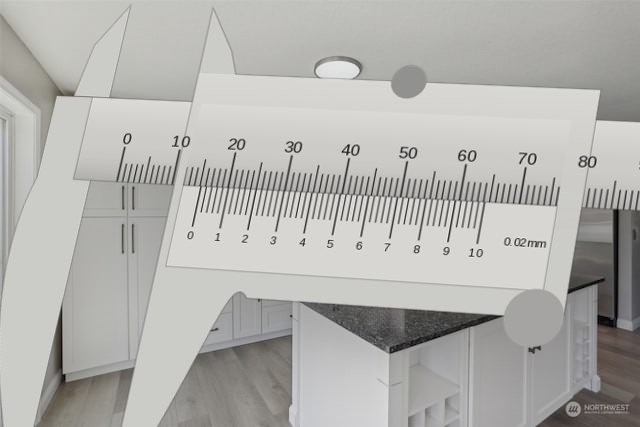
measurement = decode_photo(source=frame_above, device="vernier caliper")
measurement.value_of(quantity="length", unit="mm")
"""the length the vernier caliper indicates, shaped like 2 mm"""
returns 15.2 mm
